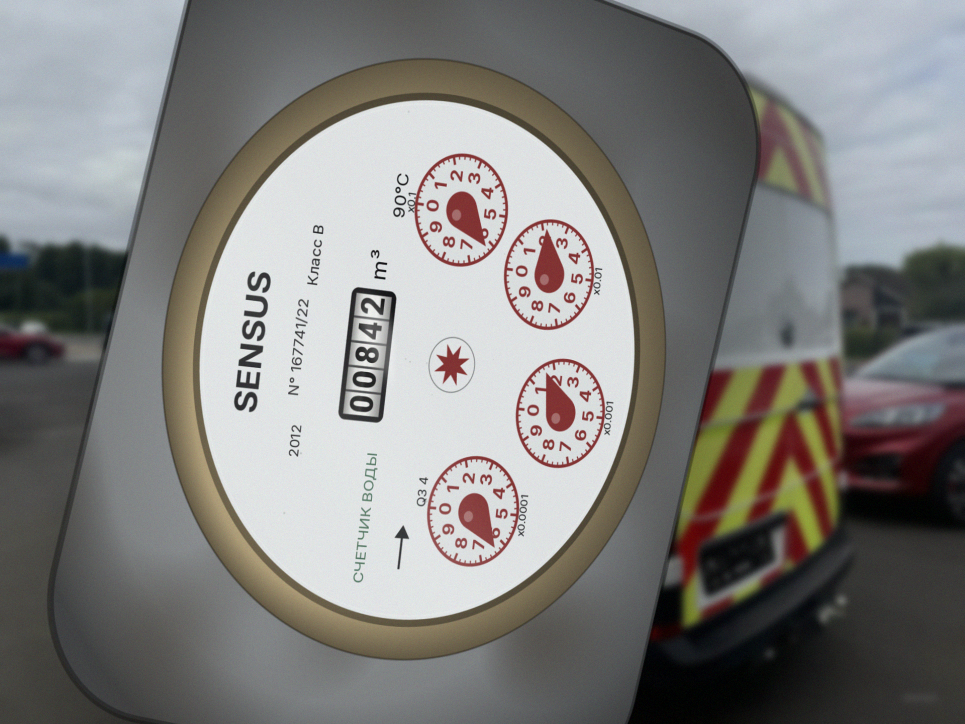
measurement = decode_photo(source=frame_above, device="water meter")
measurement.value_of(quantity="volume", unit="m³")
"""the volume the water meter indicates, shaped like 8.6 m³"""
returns 842.6216 m³
